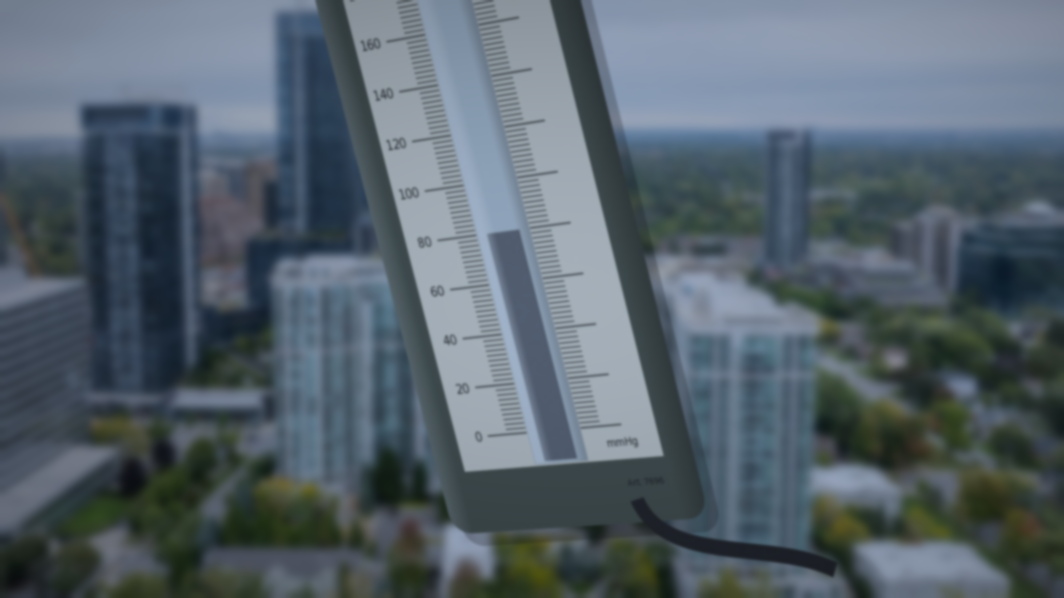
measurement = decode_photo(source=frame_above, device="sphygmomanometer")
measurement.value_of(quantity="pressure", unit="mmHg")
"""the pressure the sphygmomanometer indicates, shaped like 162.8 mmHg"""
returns 80 mmHg
